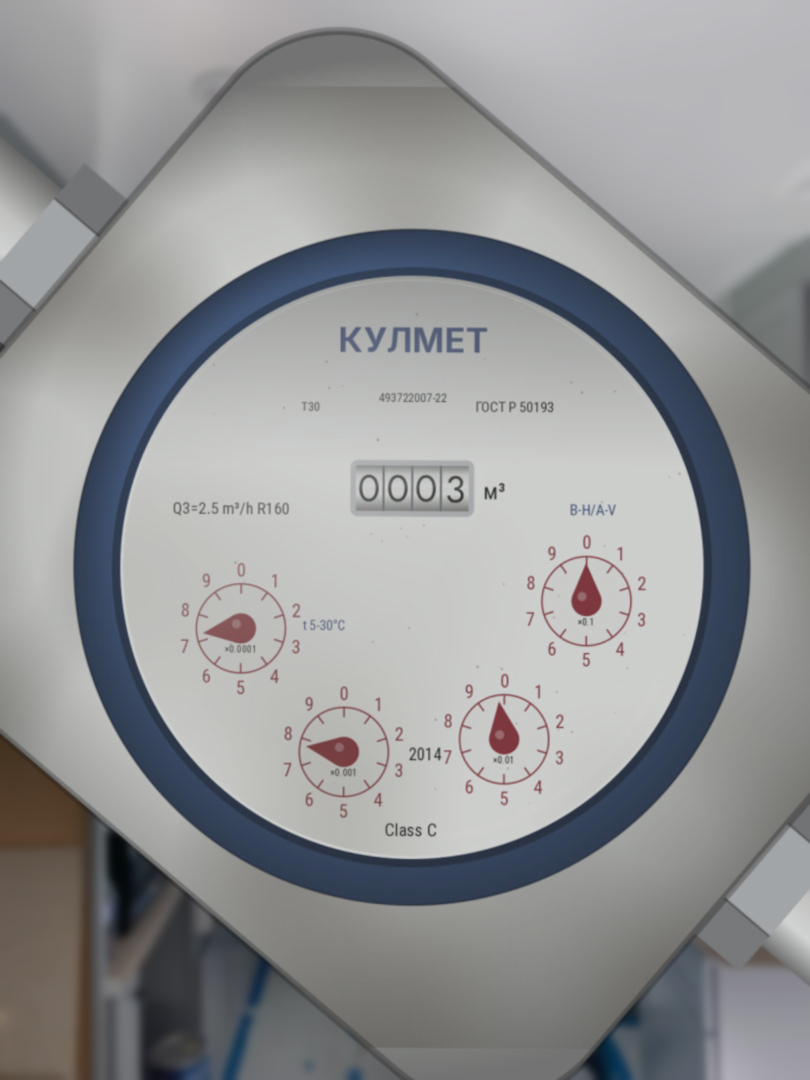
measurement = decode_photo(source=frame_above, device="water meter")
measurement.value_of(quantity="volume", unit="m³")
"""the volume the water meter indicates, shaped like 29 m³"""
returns 2.9977 m³
